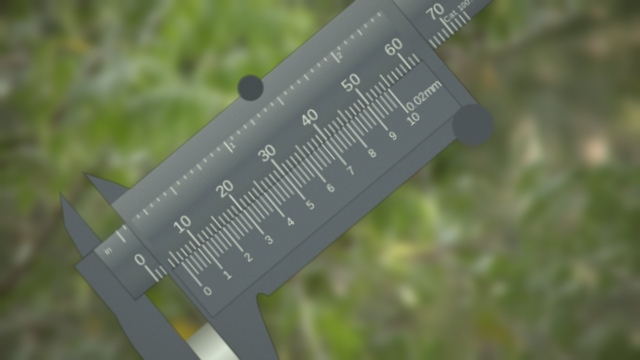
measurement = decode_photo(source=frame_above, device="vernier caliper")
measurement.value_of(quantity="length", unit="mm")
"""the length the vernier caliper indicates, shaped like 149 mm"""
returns 5.5 mm
